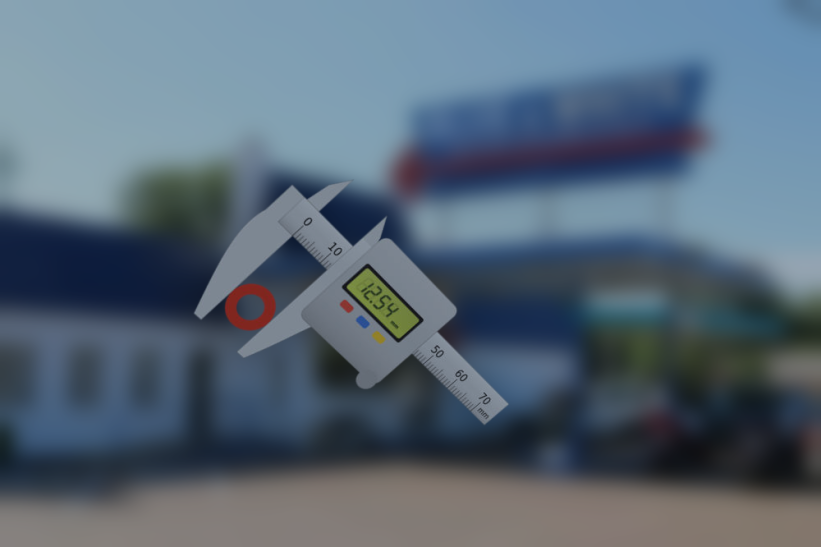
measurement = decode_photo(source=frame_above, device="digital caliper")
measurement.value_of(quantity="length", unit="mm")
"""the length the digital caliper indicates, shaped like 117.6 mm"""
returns 12.54 mm
